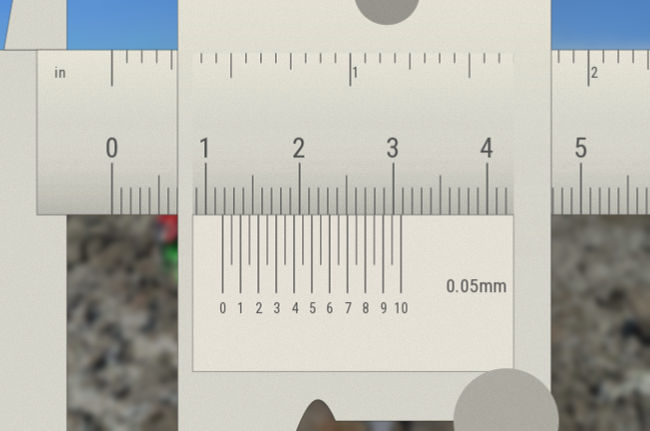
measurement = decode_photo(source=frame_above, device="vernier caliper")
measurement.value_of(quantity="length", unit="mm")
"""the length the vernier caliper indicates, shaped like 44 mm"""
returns 11.8 mm
